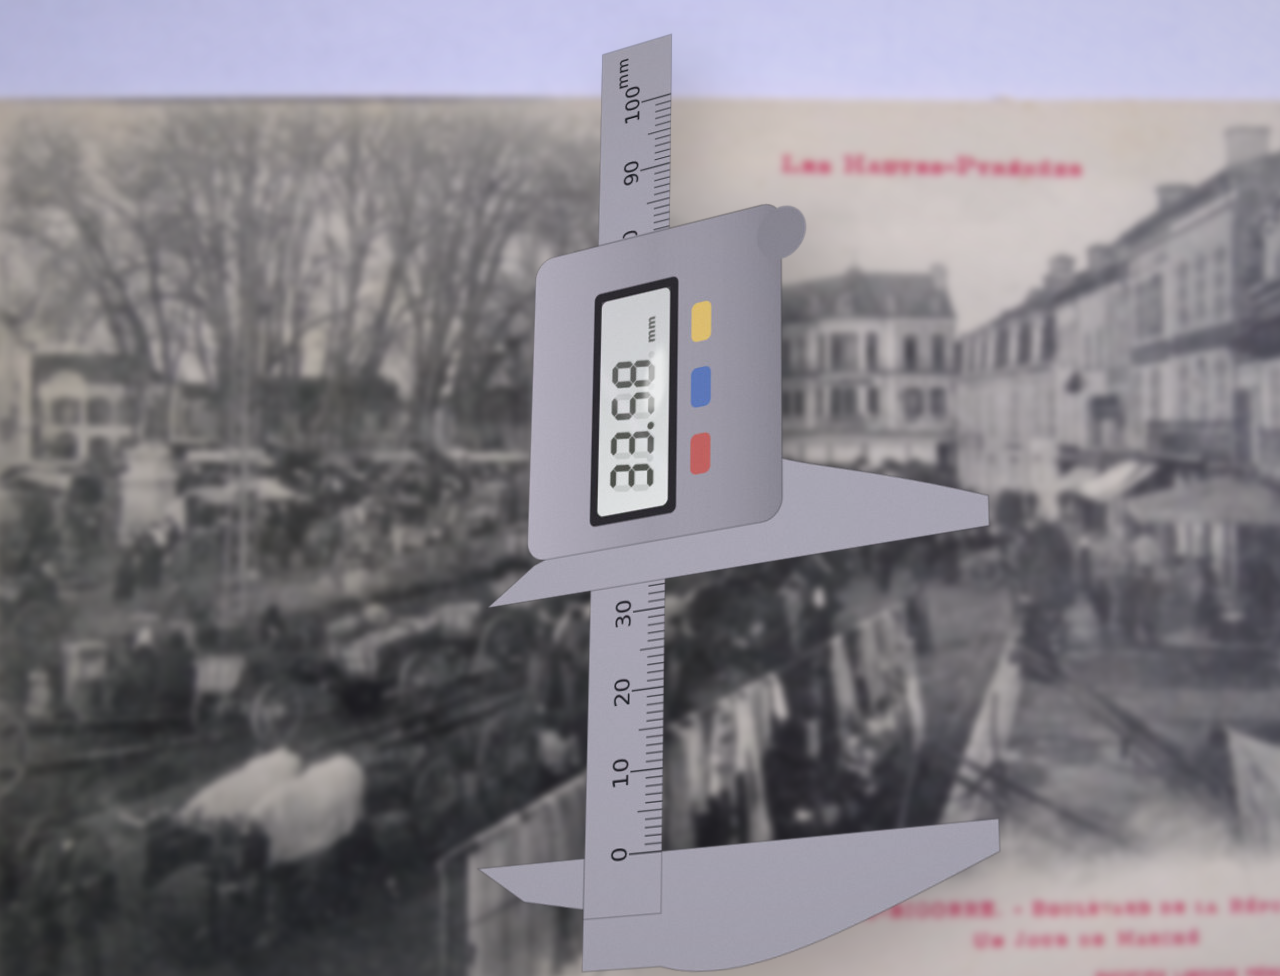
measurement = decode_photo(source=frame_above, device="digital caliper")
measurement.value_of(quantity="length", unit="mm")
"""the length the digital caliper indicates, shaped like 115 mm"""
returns 33.58 mm
